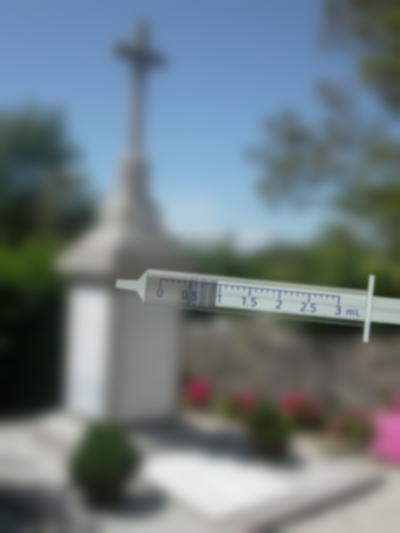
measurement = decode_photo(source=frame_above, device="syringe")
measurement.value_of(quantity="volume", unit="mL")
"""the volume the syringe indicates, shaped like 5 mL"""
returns 0.5 mL
